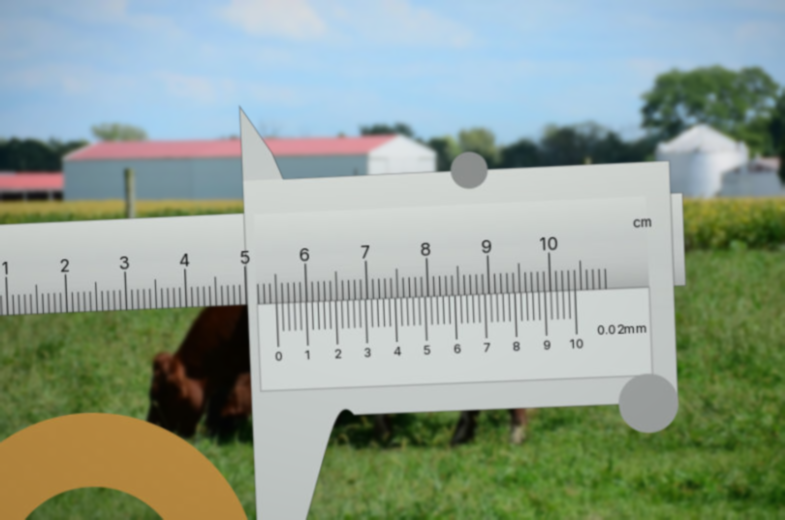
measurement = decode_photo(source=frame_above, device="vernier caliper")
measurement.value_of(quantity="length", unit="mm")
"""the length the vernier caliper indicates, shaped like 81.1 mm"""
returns 55.0 mm
